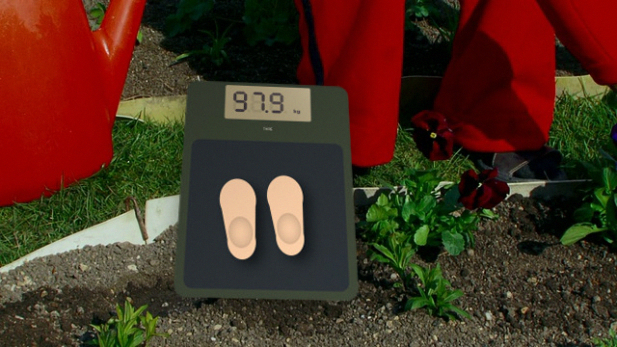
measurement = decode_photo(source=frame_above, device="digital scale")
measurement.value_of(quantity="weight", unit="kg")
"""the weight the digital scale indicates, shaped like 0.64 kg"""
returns 97.9 kg
